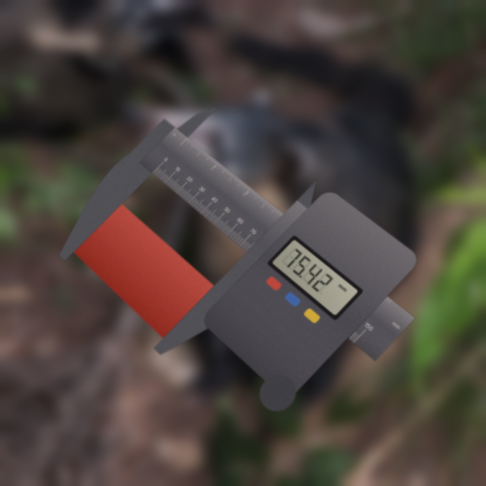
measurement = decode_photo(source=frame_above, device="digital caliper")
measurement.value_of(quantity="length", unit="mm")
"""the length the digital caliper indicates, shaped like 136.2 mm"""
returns 75.42 mm
